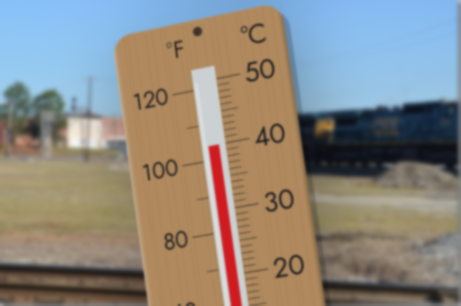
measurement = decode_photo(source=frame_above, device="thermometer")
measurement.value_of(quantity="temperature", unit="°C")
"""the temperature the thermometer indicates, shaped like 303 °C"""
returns 40 °C
